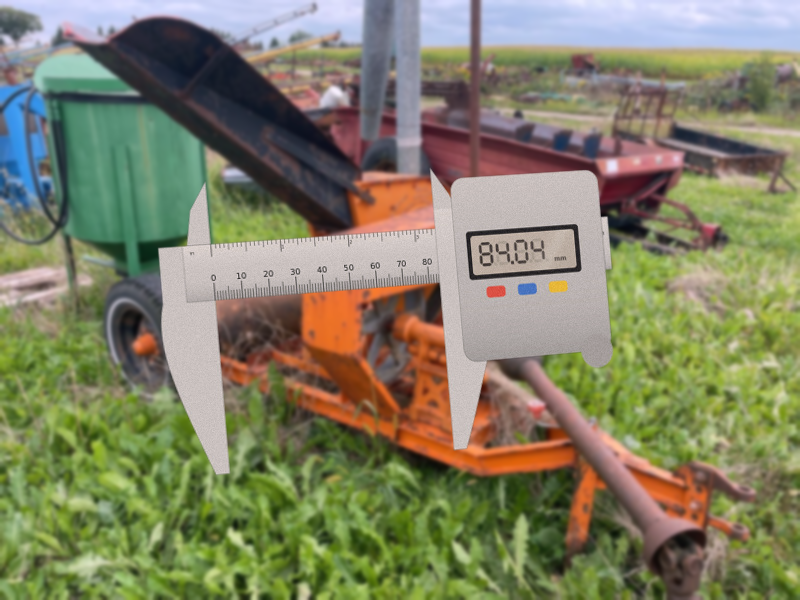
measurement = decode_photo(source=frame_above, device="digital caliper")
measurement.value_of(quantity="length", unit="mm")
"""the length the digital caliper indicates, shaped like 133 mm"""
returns 84.04 mm
